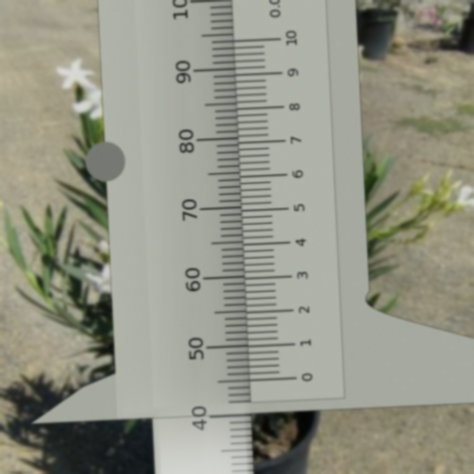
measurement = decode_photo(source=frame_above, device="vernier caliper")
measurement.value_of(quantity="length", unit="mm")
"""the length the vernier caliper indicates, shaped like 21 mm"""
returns 45.0 mm
